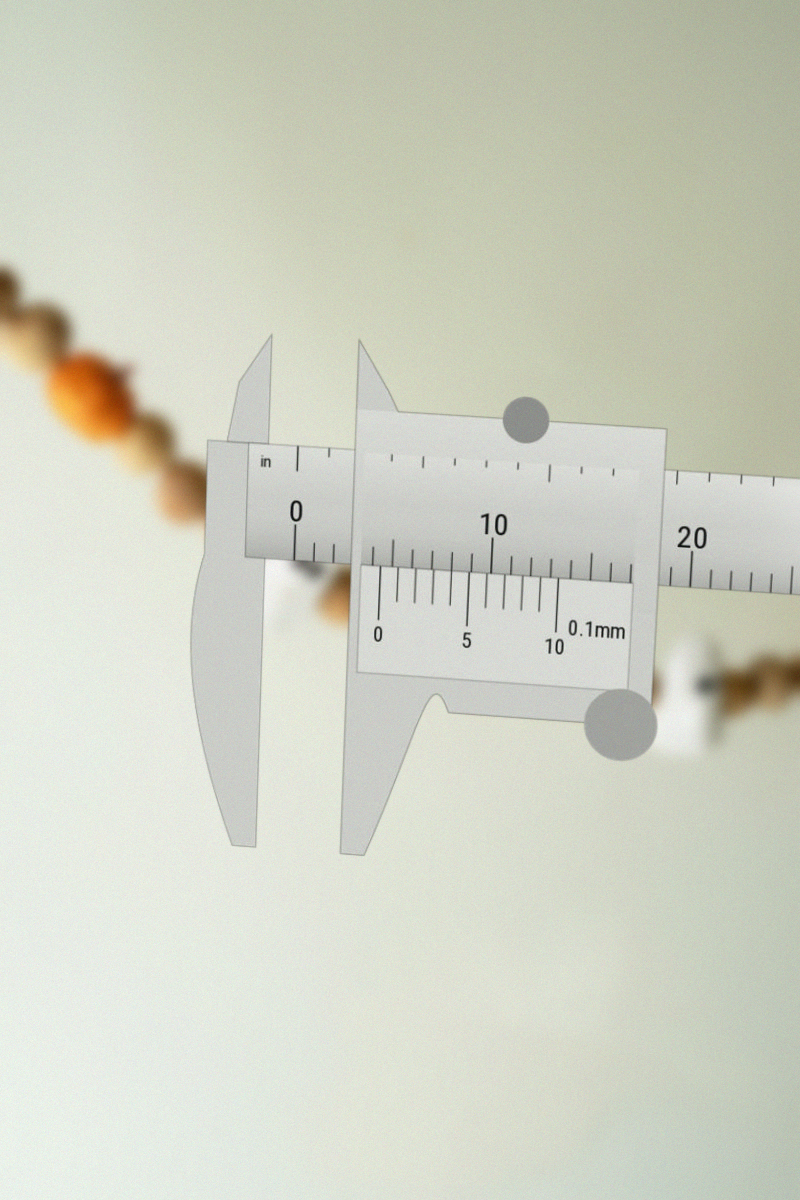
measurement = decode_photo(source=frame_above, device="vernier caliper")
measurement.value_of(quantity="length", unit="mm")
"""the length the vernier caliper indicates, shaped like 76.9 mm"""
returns 4.4 mm
